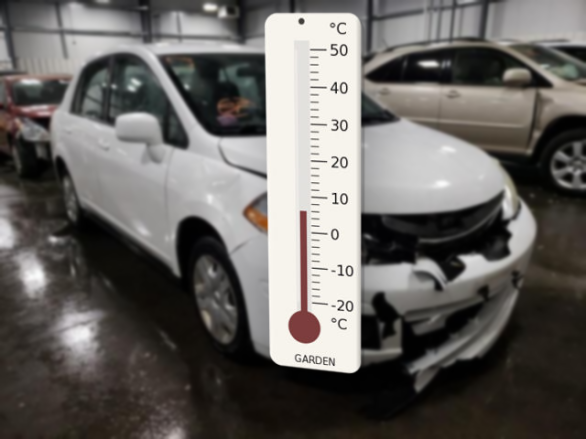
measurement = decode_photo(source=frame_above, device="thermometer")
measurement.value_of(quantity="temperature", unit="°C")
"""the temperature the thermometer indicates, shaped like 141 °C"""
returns 6 °C
